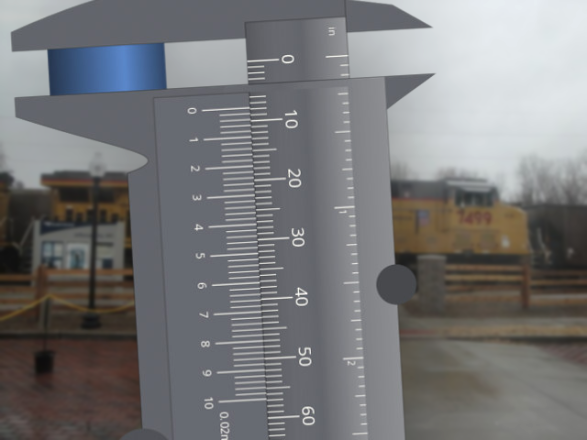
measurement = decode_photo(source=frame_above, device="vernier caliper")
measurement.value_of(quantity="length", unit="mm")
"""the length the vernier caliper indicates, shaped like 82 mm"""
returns 7.8 mm
